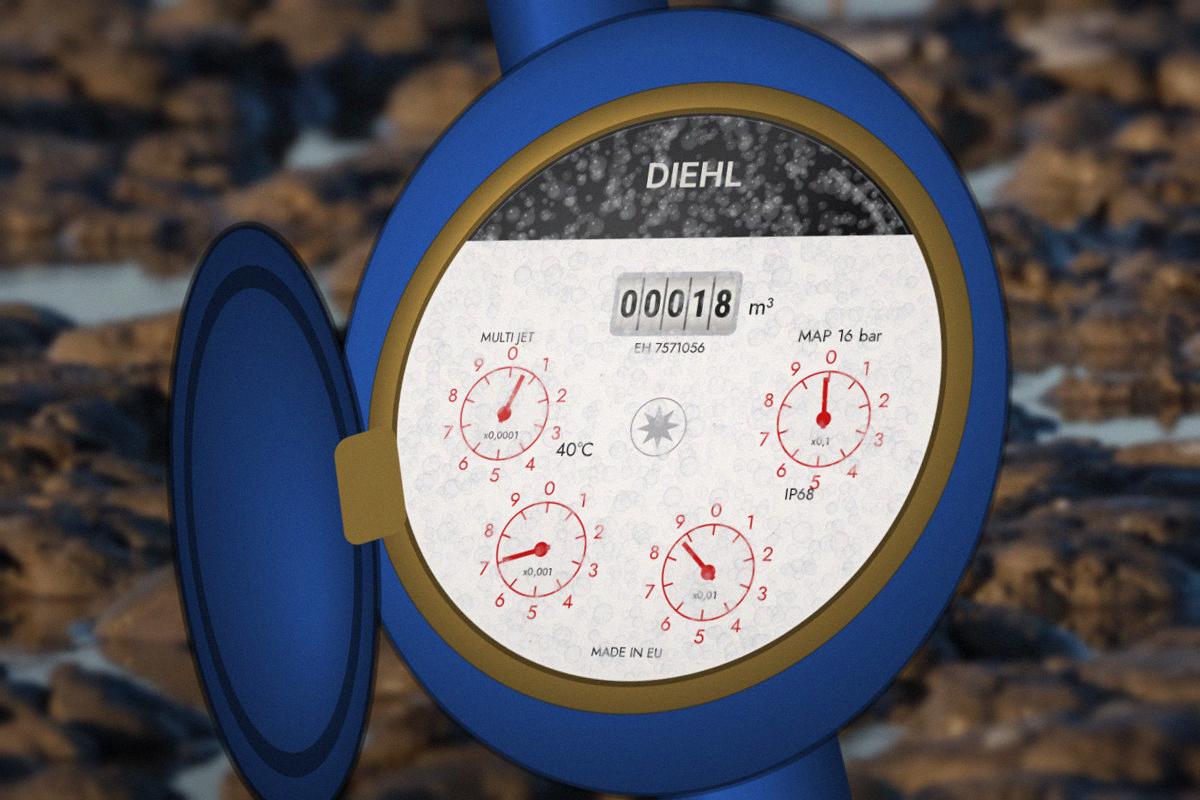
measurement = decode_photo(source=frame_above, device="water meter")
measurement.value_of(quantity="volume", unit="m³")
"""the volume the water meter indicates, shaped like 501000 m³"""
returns 17.9870 m³
